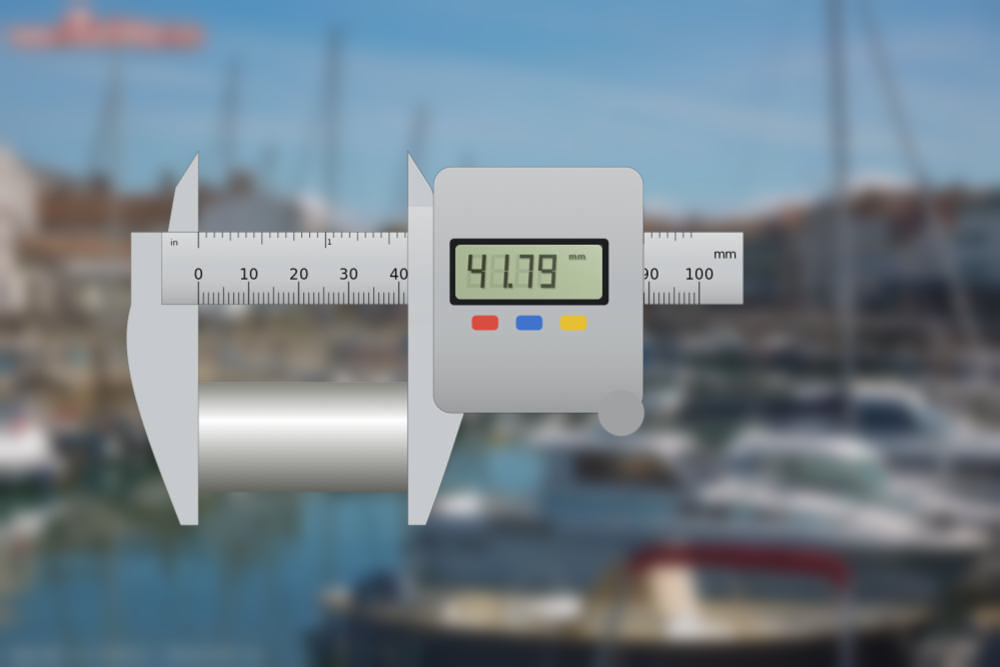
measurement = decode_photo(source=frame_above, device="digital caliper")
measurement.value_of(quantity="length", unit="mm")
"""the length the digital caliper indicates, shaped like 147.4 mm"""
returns 41.79 mm
